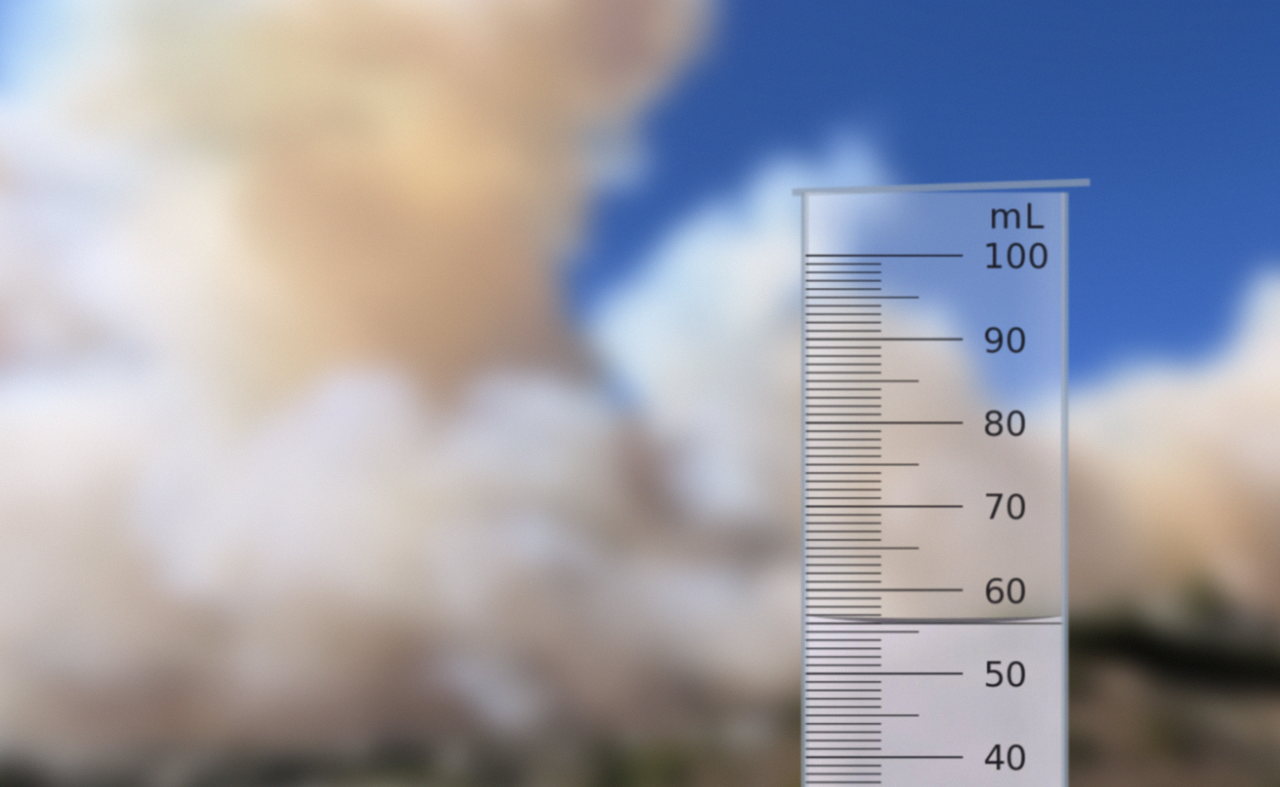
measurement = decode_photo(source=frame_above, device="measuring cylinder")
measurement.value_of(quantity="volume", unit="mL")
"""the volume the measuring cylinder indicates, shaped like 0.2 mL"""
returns 56 mL
